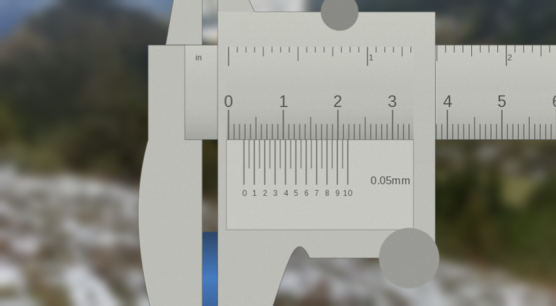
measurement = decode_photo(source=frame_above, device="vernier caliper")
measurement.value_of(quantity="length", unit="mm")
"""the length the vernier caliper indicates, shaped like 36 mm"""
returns 2.8 mm
